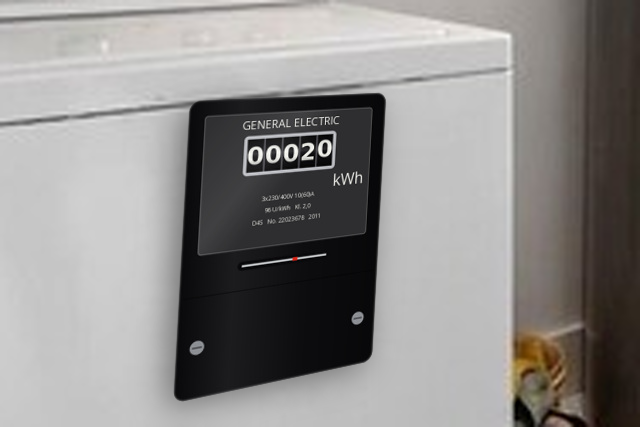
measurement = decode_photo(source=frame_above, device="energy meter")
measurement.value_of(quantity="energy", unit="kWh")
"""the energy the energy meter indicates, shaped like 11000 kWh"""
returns 20 kWh
